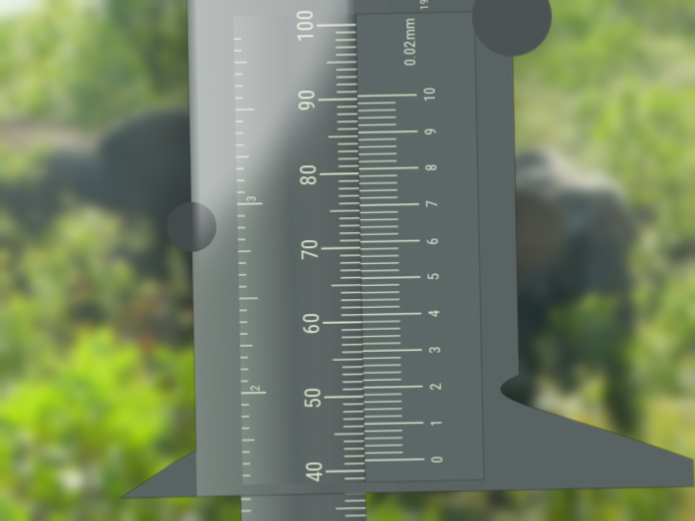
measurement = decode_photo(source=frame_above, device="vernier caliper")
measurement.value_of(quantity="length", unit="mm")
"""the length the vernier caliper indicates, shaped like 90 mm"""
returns 41.4 mm
